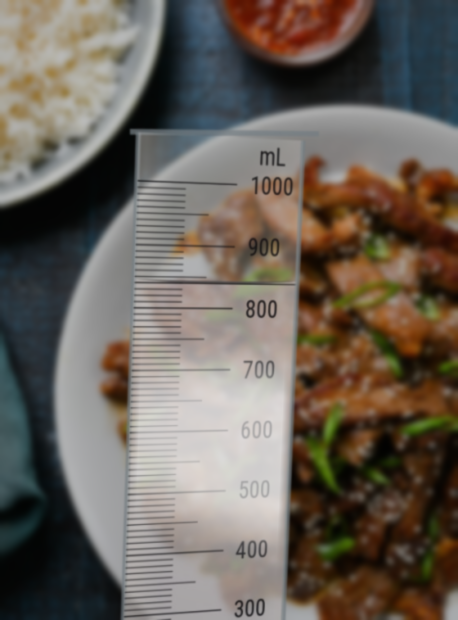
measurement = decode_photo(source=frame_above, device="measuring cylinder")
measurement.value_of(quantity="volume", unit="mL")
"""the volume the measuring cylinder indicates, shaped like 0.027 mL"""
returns 840 mL
